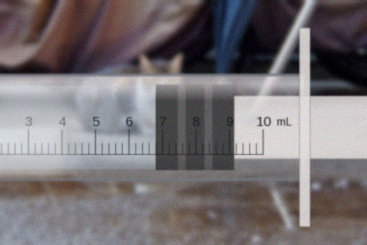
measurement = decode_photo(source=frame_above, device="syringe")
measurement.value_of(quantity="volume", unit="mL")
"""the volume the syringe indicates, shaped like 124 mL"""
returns 6.8 mL
